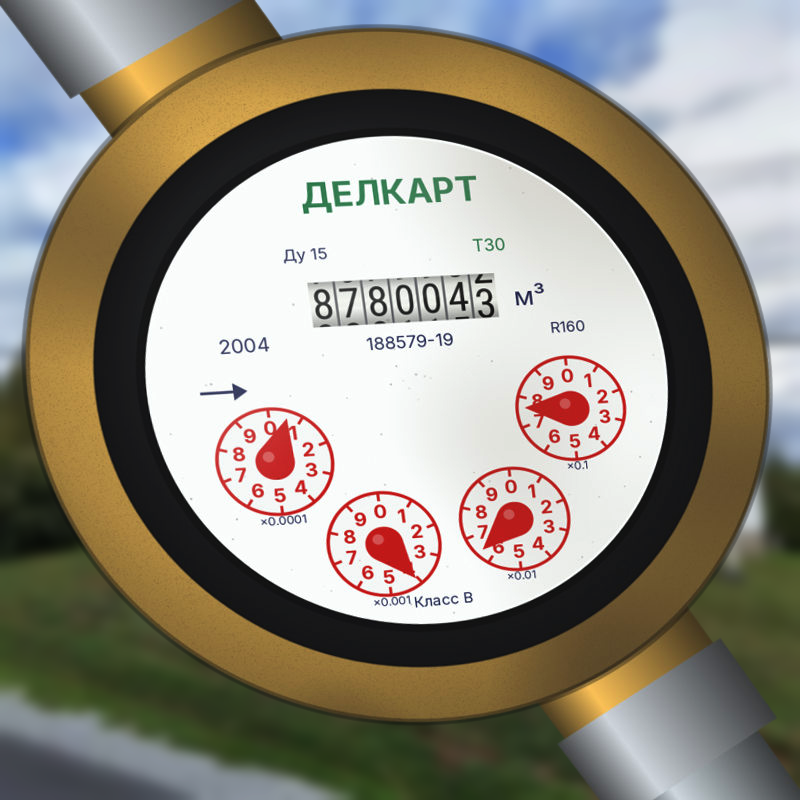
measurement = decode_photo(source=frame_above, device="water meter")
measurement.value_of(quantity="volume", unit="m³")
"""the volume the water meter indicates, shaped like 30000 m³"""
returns 8780042.7640 m³
